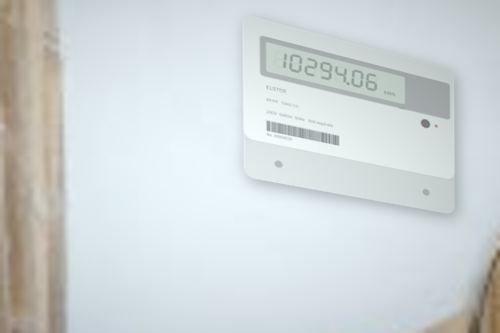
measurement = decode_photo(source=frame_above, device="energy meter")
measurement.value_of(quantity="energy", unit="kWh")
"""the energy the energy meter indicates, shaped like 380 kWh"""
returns 10294.06 kWh
